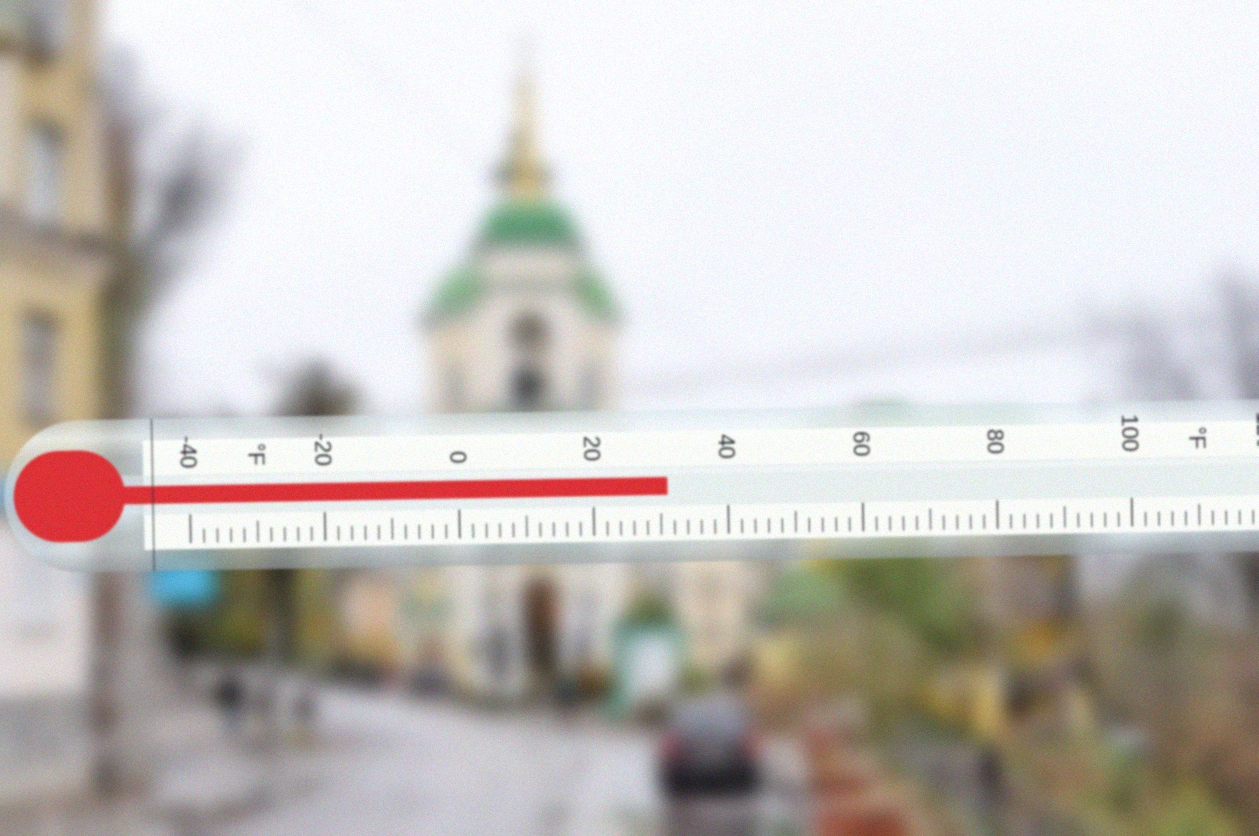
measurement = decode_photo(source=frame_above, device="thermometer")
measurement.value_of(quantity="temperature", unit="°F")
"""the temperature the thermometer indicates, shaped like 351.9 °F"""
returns 31 °F
